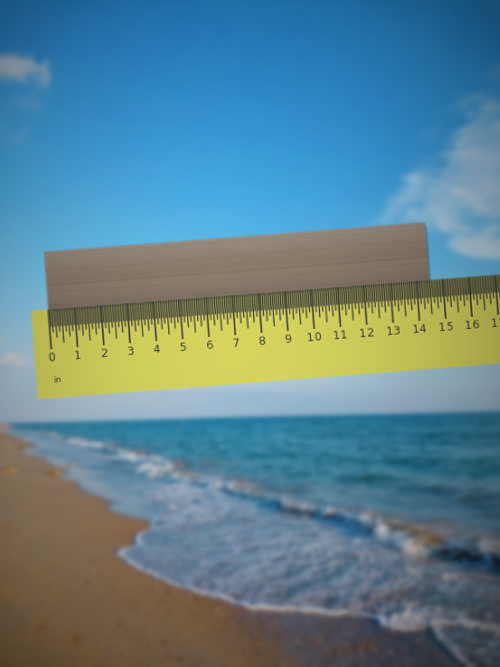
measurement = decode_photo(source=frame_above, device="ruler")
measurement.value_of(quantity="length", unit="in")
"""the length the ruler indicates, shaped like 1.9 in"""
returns 14.5 in
